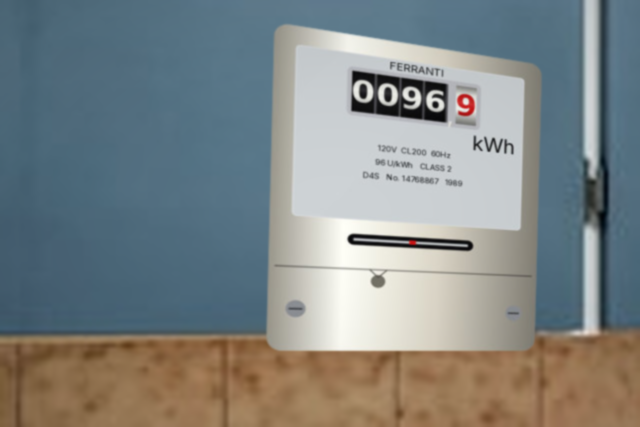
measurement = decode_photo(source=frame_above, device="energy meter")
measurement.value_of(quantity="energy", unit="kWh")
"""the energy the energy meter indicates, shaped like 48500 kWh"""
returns 96.9 kWh
